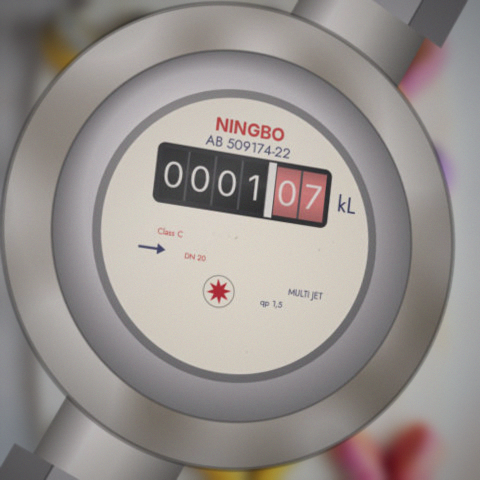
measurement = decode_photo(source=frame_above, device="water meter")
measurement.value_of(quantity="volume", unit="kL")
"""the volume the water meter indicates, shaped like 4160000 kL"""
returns 1.07 kL
